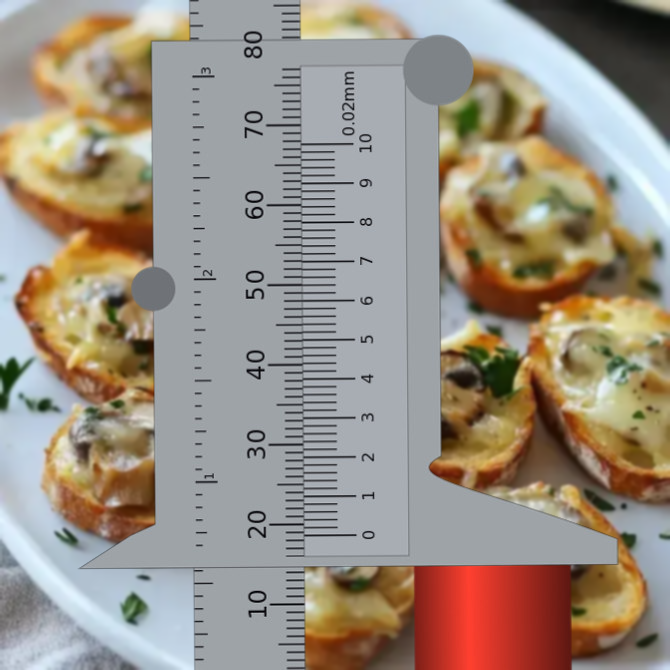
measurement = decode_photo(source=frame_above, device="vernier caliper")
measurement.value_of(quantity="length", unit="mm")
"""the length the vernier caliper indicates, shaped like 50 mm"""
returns 18.6 mm
